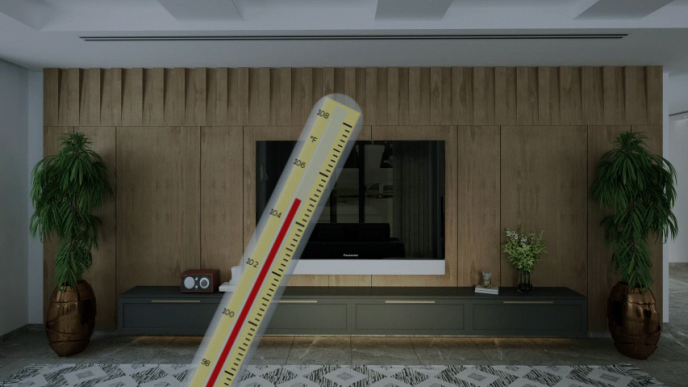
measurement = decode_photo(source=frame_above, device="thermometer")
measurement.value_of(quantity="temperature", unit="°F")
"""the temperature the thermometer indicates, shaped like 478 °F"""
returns 104.8 °F
